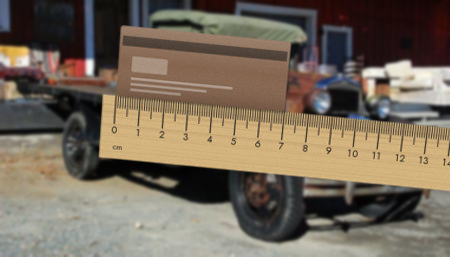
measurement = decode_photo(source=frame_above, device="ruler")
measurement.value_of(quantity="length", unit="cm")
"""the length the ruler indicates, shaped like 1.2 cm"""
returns 7 cm
